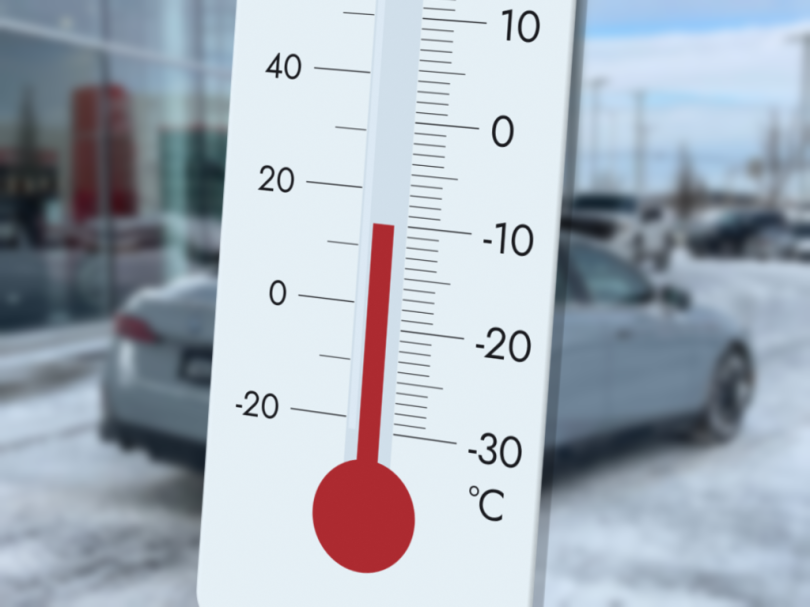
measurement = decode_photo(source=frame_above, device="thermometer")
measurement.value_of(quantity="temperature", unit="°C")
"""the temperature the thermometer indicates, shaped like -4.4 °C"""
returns -10 °C
